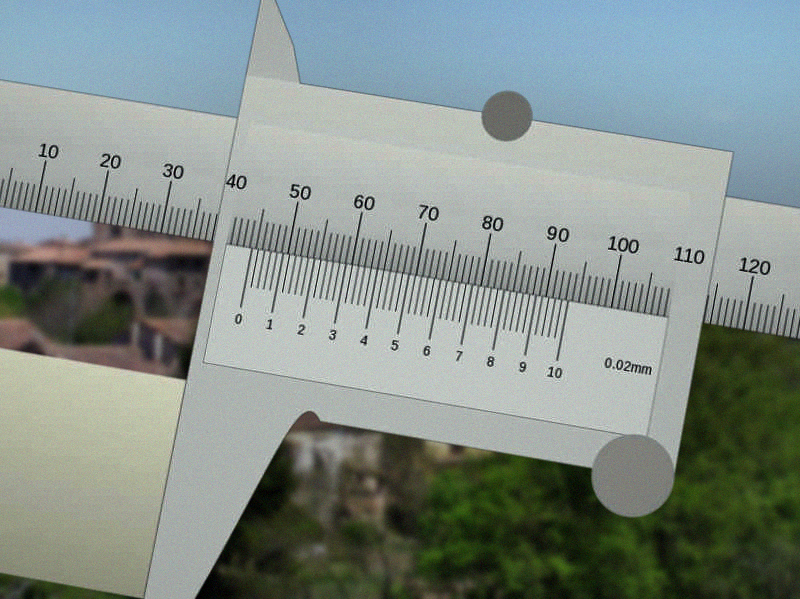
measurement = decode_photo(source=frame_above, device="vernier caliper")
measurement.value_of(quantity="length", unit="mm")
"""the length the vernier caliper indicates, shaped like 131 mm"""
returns 44.4 mm
